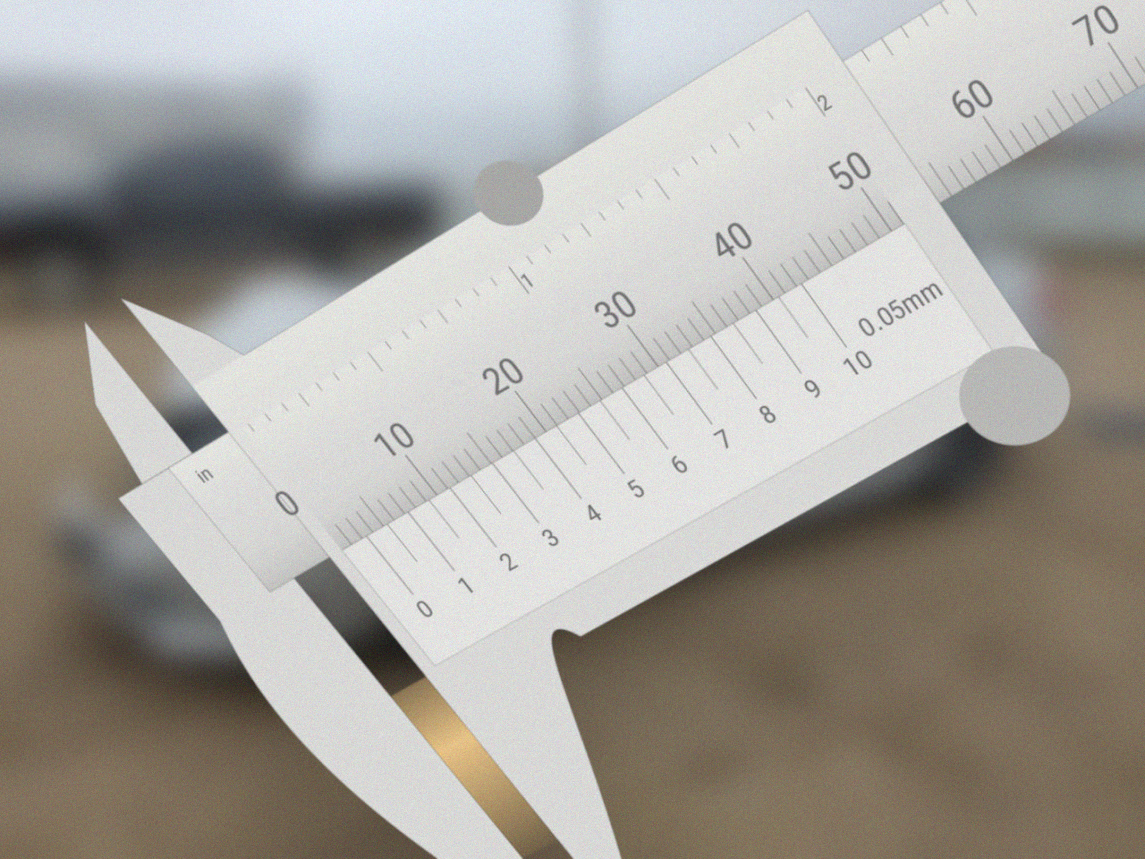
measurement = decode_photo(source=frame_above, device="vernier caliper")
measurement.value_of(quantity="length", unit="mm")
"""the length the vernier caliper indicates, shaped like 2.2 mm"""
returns 3.4 mm
